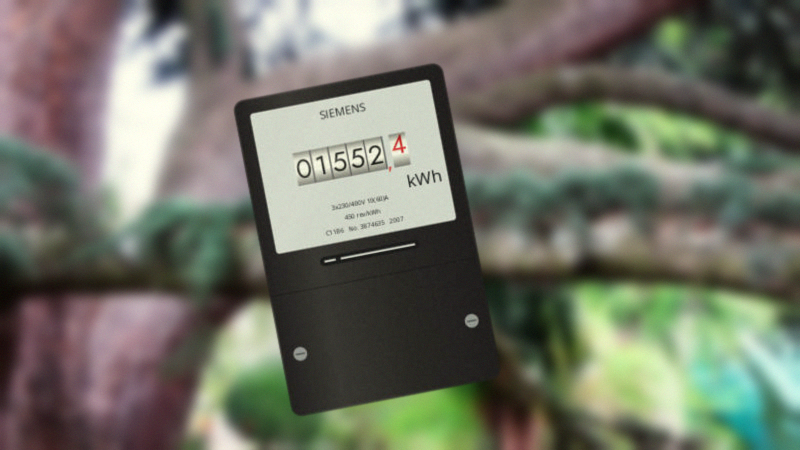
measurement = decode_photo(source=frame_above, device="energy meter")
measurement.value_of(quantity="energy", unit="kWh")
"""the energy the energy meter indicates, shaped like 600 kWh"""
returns 1552.4 kWh
